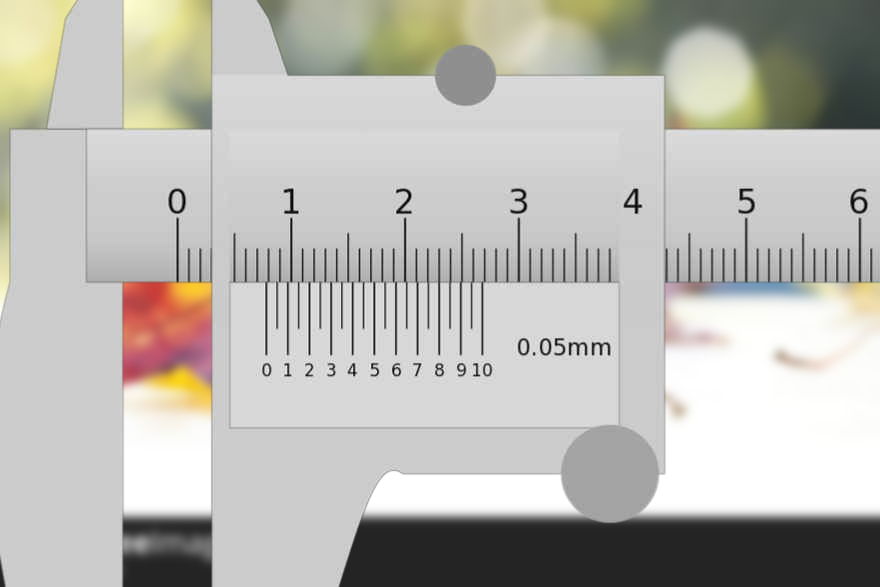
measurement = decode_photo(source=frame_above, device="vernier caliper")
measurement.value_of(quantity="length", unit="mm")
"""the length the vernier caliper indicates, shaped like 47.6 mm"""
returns 7.8 mm
